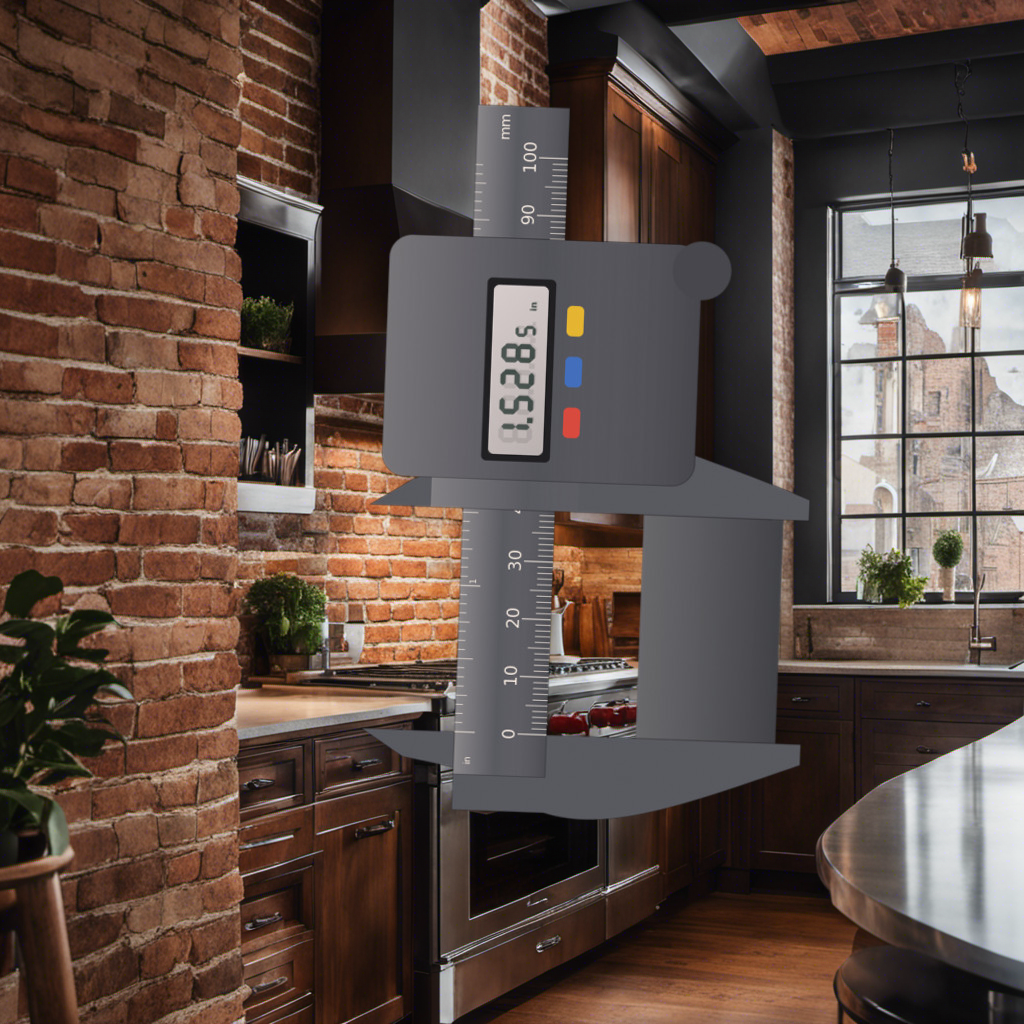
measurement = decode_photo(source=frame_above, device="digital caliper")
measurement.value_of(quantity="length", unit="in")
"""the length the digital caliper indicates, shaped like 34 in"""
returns 1.5285 in
